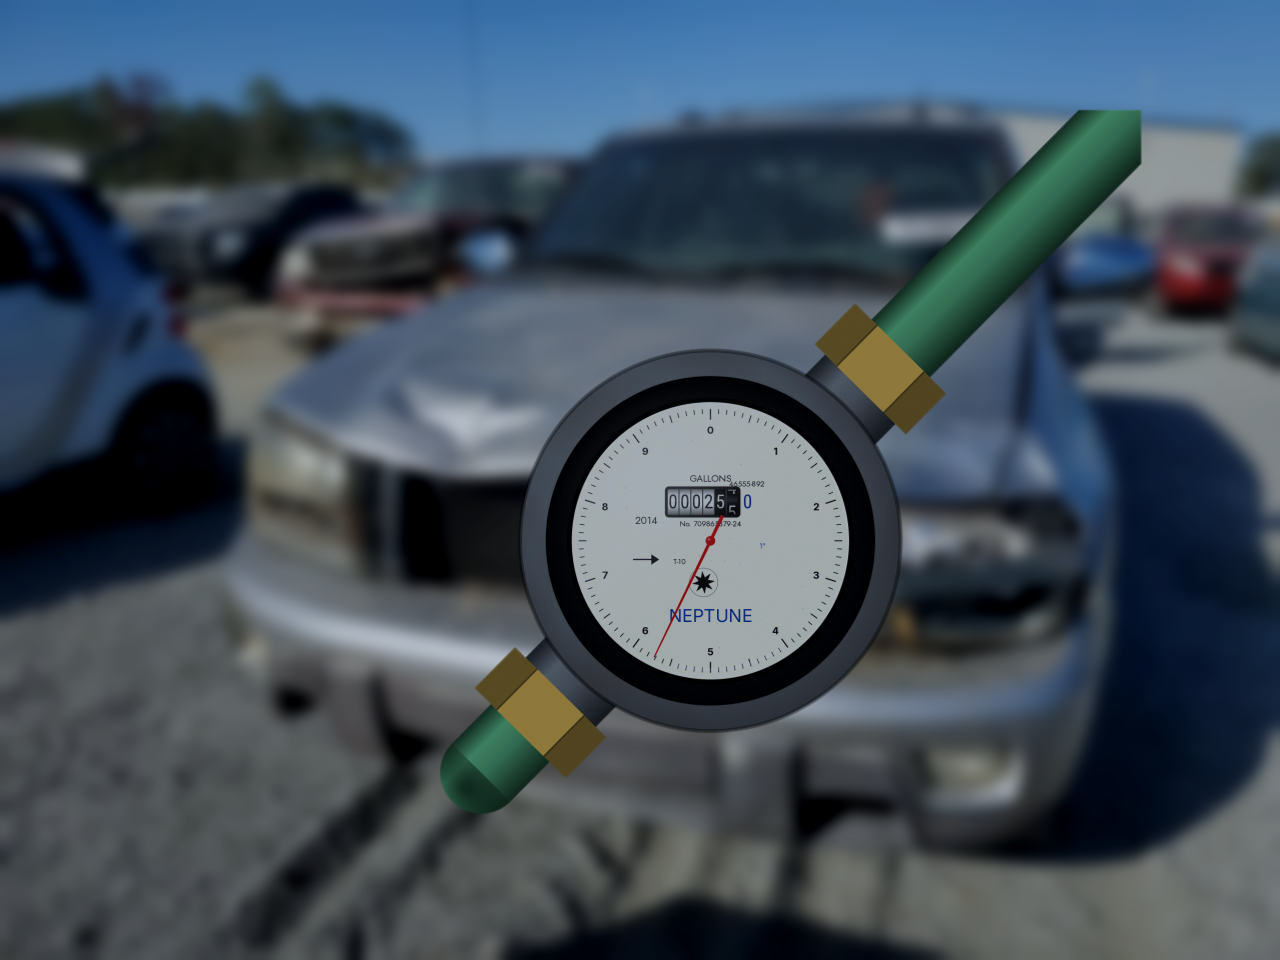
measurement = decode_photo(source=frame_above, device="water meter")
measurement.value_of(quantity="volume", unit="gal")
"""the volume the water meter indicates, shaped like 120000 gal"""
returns 2545.7 gal
